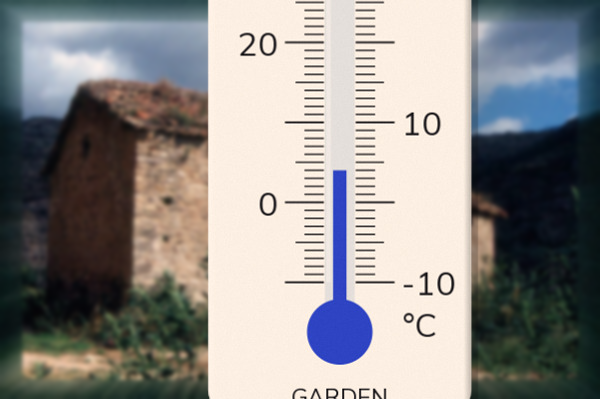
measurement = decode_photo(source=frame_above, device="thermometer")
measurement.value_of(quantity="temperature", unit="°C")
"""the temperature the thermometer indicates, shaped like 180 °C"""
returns 4 °C
